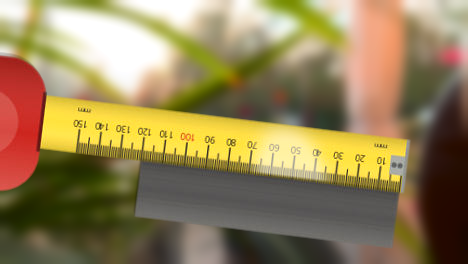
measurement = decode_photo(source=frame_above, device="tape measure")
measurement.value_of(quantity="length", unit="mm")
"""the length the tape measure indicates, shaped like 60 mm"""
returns 120 mm
